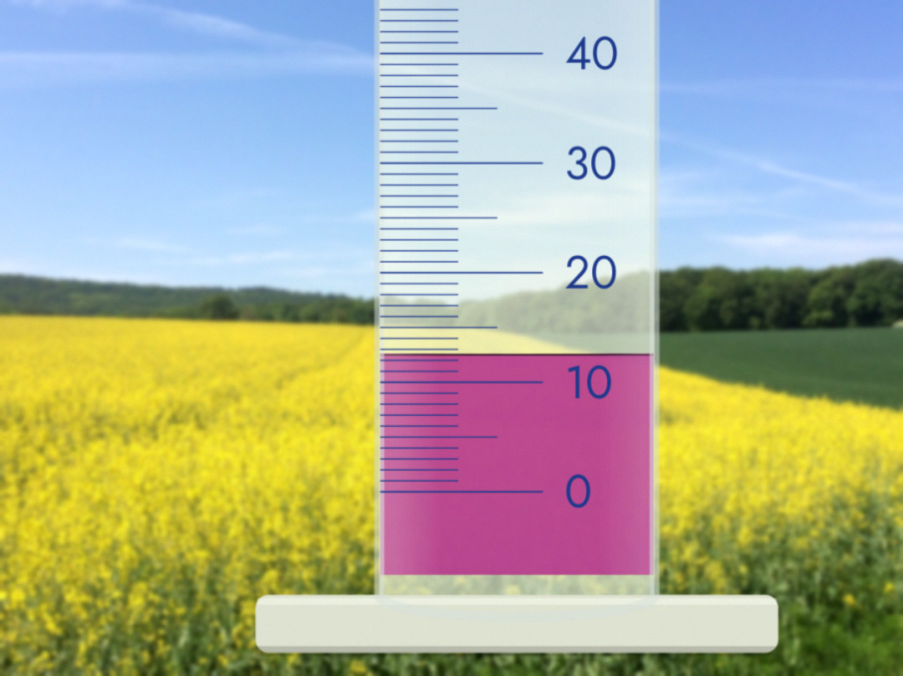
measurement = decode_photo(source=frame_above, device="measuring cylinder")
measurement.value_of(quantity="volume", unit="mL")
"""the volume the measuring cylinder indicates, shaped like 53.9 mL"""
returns 12.5 mL
